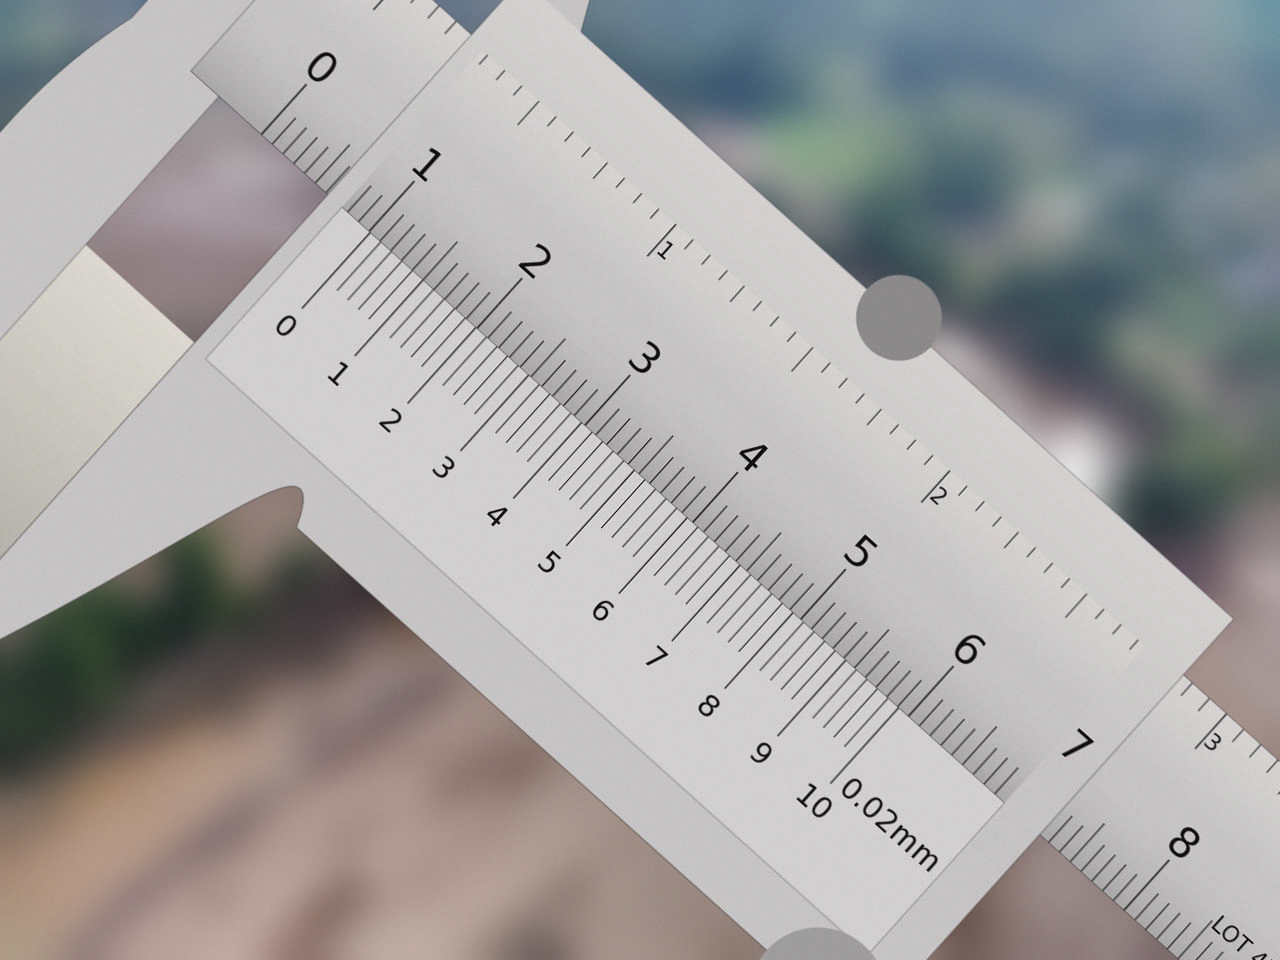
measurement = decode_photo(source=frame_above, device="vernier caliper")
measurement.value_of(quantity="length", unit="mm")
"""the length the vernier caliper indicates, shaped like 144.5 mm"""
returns 10.1 mm
